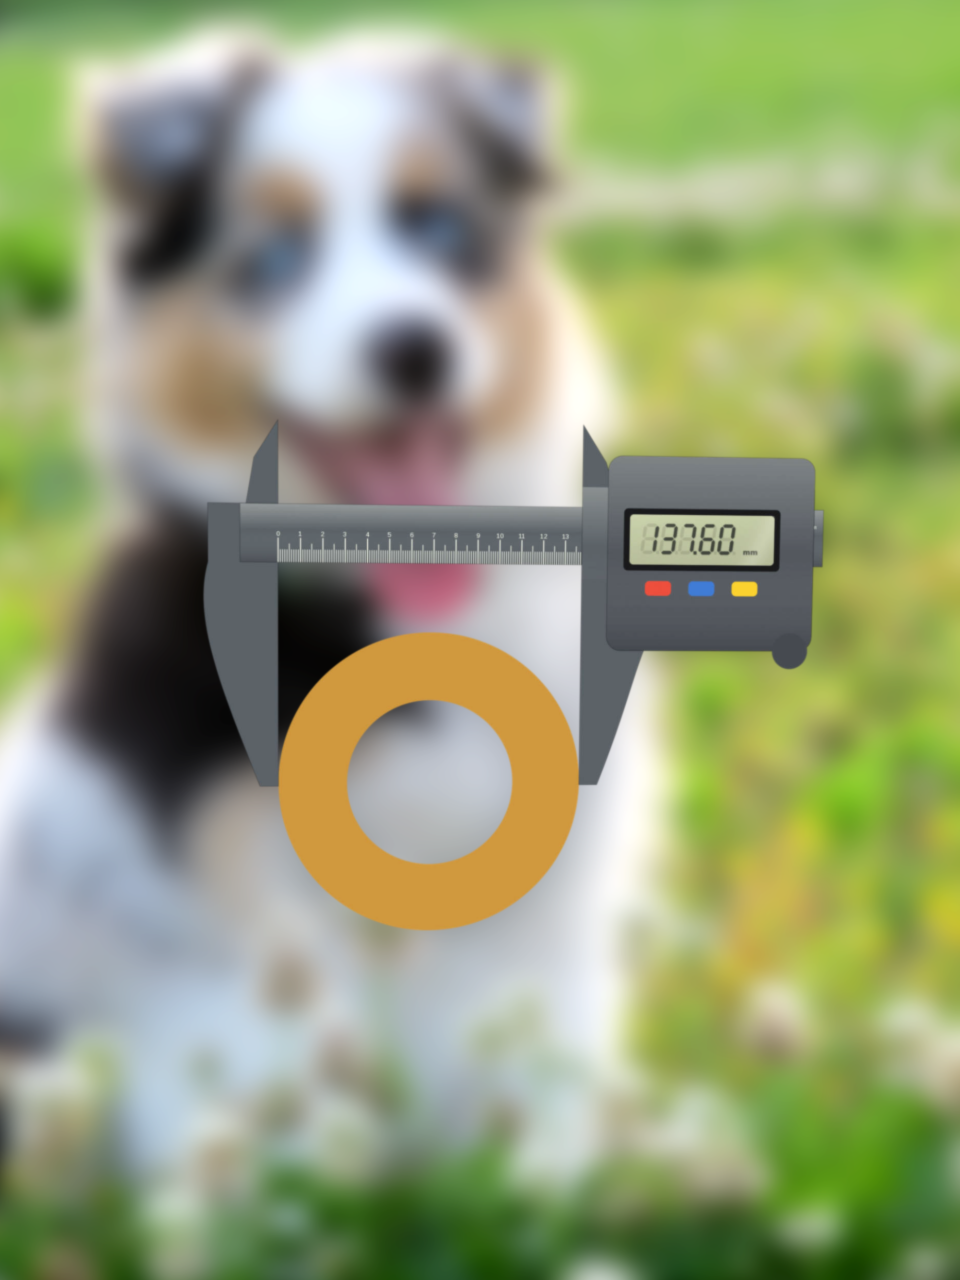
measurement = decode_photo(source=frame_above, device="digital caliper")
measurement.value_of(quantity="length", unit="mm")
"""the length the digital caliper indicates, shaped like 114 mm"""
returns 137.60 mm
